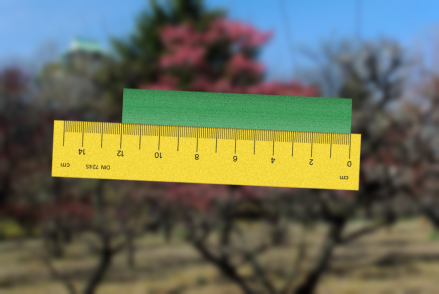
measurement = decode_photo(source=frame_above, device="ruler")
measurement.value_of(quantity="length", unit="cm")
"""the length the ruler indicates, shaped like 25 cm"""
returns 12 cm
